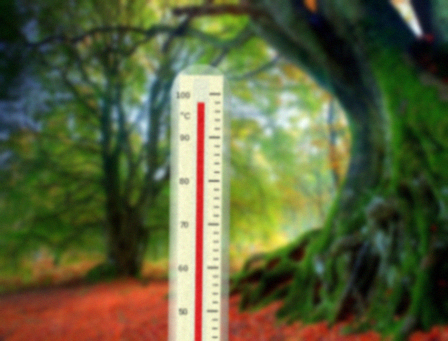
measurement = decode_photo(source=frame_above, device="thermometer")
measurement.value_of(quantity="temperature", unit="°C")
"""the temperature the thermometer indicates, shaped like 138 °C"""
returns 98 °C
